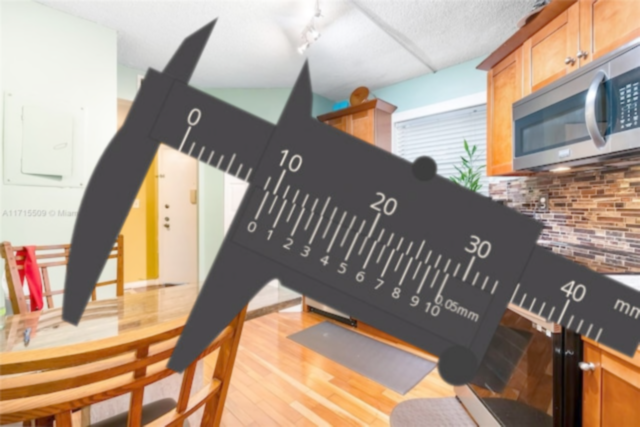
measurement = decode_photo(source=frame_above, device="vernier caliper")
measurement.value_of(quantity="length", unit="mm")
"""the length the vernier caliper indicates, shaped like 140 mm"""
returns 9.4 mm
